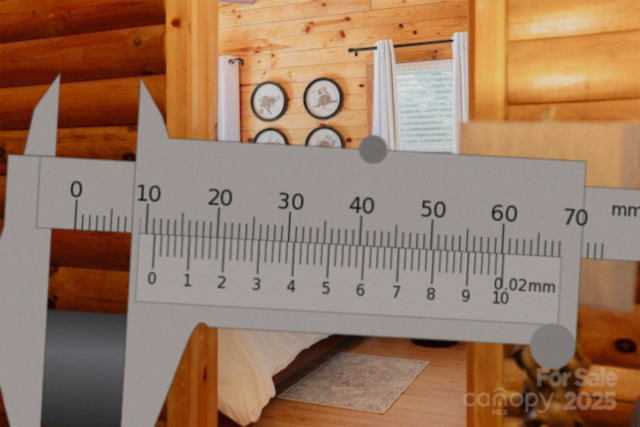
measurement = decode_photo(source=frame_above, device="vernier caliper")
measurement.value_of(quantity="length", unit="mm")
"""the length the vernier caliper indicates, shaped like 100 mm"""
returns 11.2 mm
